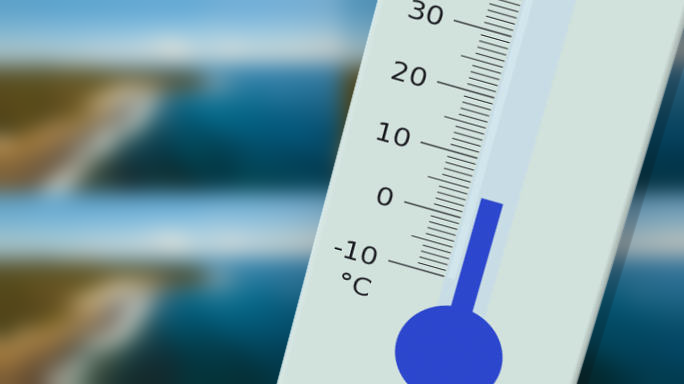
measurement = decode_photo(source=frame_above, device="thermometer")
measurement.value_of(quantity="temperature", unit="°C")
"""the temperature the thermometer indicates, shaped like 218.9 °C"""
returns 4 °C
